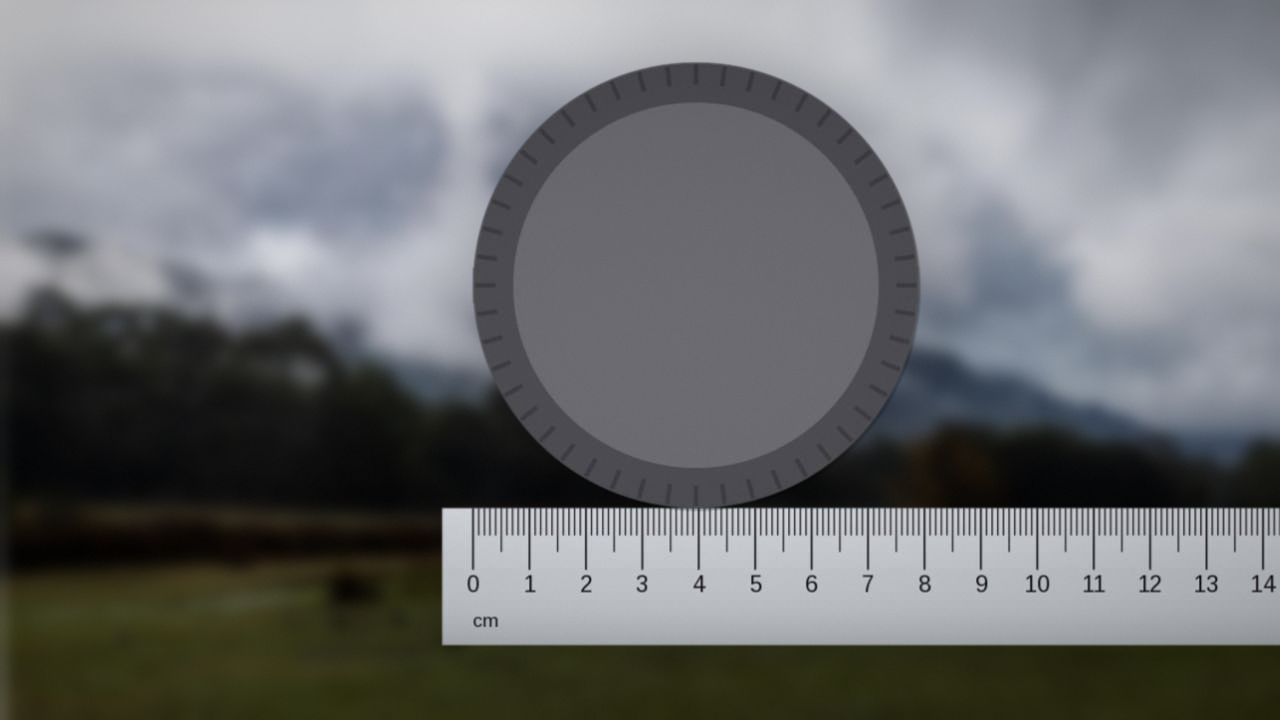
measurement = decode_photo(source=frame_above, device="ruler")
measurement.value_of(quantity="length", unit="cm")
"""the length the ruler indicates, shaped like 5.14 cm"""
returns 7.9 cm
